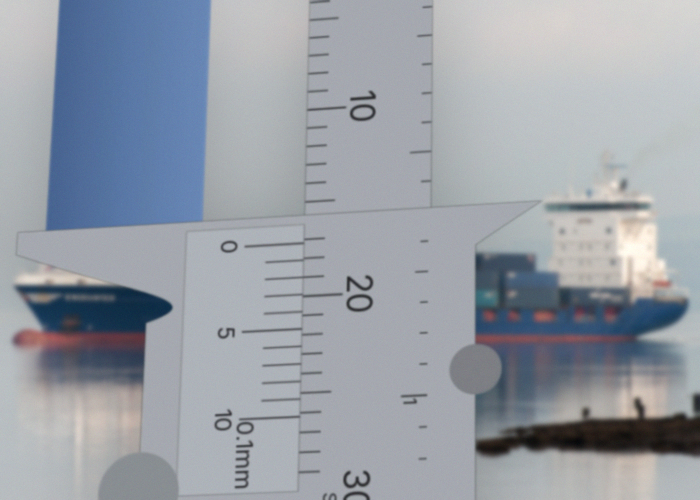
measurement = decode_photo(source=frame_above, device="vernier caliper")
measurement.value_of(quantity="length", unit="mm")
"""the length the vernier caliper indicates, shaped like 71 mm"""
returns 17.2 mm
